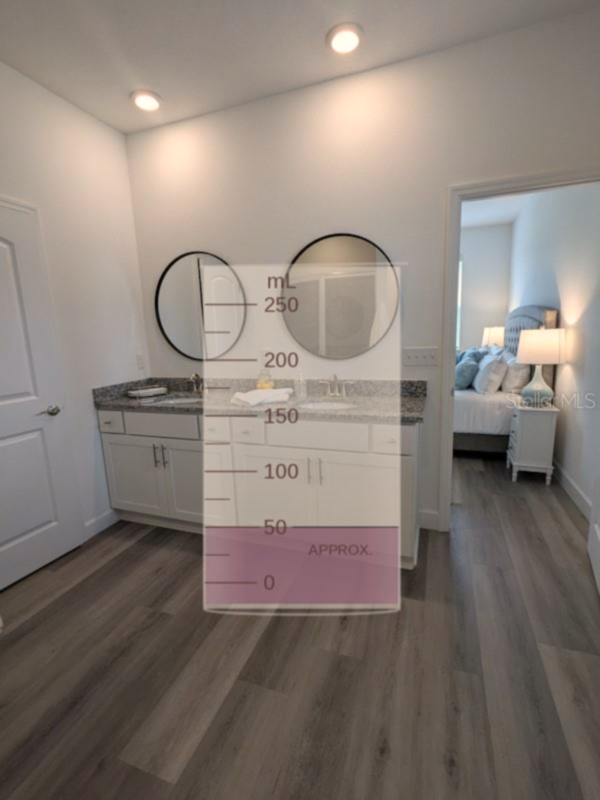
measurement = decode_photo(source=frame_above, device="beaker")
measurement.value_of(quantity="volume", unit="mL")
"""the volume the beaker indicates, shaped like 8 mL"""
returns 50 mL
